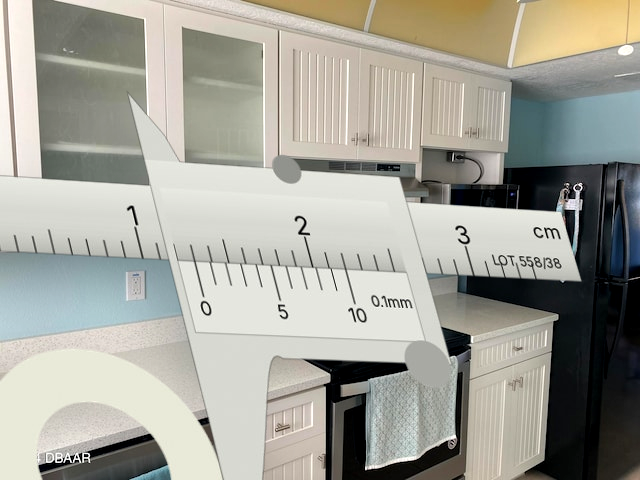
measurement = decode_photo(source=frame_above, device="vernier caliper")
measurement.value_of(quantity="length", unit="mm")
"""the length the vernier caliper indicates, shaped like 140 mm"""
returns 13.0 mm
